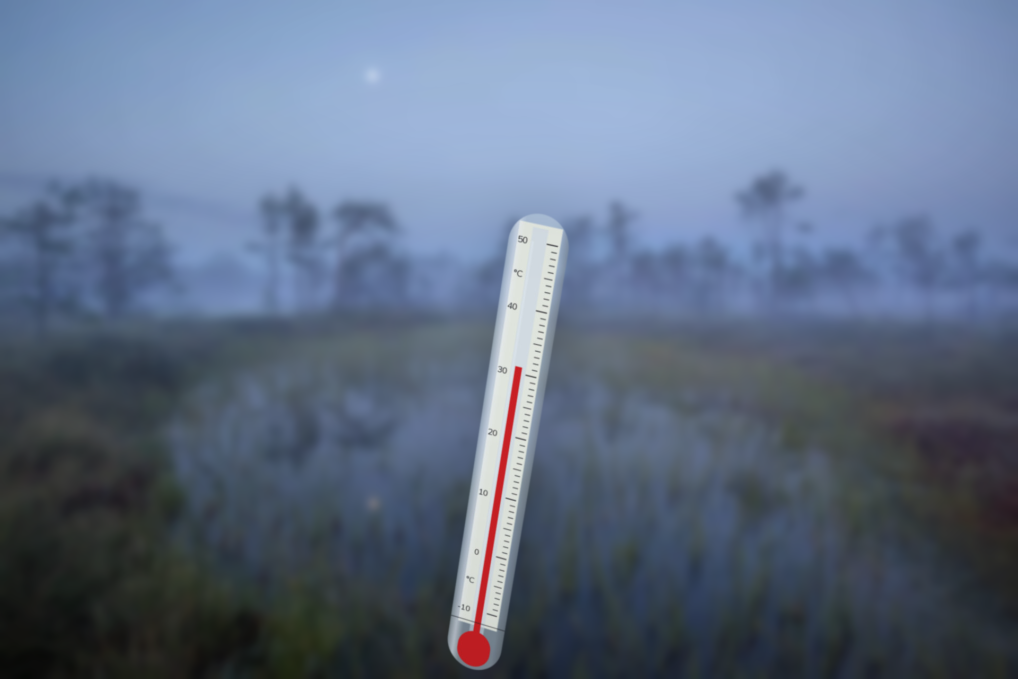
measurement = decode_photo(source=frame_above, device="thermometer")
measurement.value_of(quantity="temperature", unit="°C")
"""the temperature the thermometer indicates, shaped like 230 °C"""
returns 31 °C
